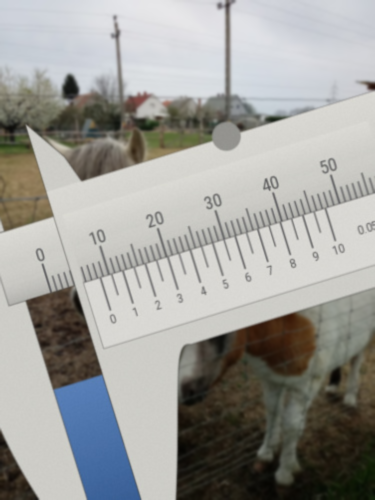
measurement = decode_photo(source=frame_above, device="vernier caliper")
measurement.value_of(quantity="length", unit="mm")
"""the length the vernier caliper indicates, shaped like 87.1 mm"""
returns 8.5 mm
